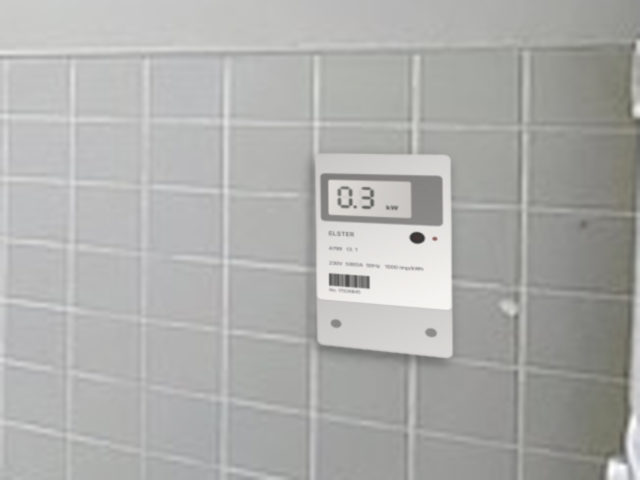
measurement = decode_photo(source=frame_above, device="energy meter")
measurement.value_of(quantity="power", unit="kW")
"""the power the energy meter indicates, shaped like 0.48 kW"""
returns 0.3 kW
